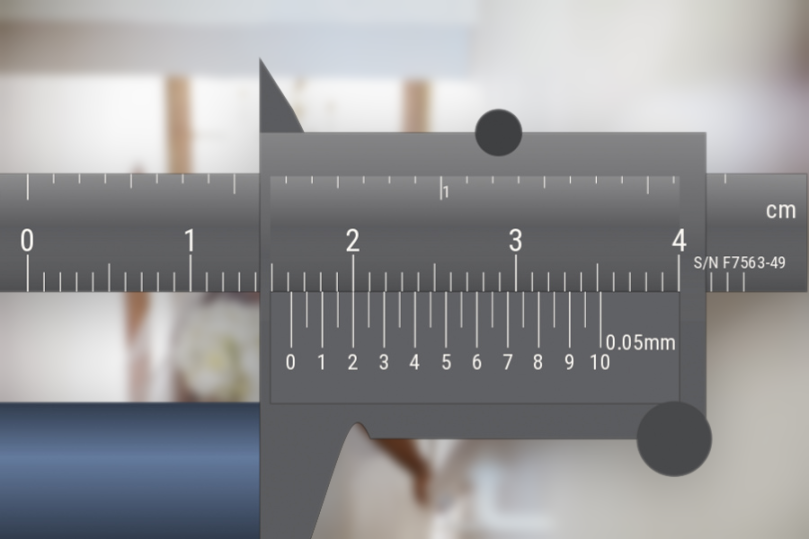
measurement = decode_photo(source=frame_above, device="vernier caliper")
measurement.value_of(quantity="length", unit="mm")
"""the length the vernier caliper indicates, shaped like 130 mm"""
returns 16.2 mm
